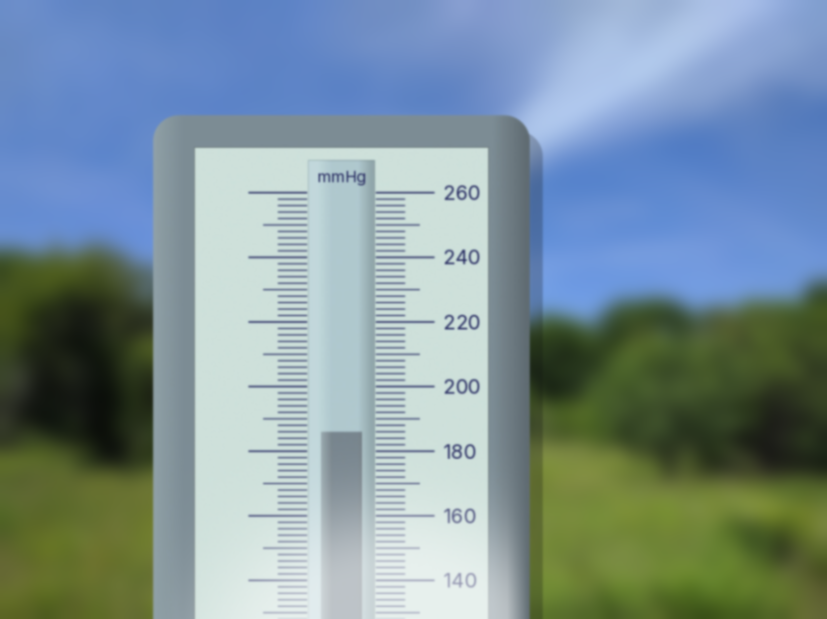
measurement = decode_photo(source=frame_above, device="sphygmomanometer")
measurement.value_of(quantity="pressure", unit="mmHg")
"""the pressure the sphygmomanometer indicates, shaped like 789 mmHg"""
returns 186 mmHg
